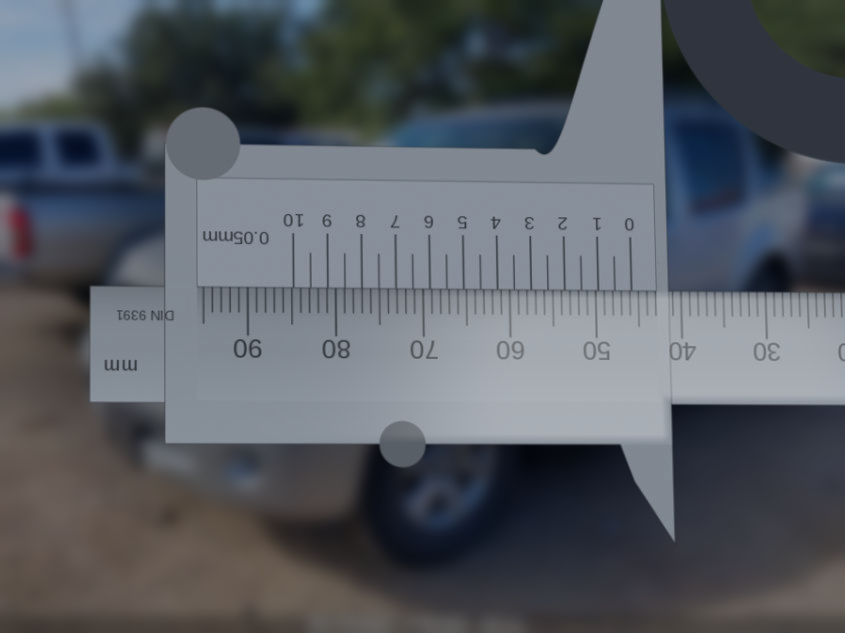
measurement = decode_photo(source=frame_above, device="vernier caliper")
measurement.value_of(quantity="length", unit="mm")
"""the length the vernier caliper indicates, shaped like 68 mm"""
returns 45.8 mm
